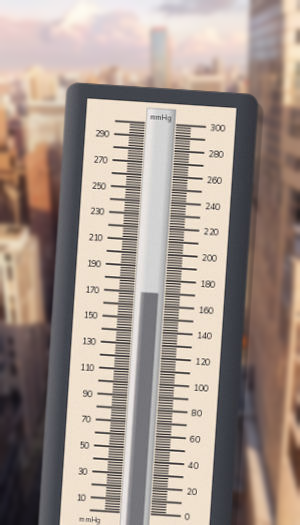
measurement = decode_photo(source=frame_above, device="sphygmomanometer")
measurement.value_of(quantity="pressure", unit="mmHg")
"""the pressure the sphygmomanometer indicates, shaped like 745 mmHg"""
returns 170 mmHg
